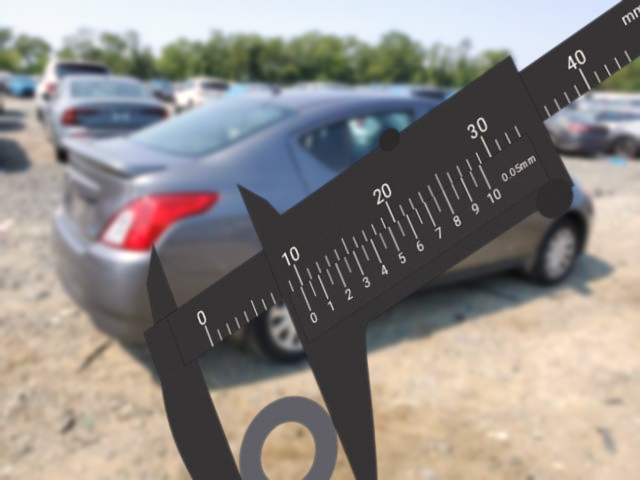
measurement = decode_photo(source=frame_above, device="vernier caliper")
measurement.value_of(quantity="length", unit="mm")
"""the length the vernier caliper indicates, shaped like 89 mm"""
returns 9.8 mm
